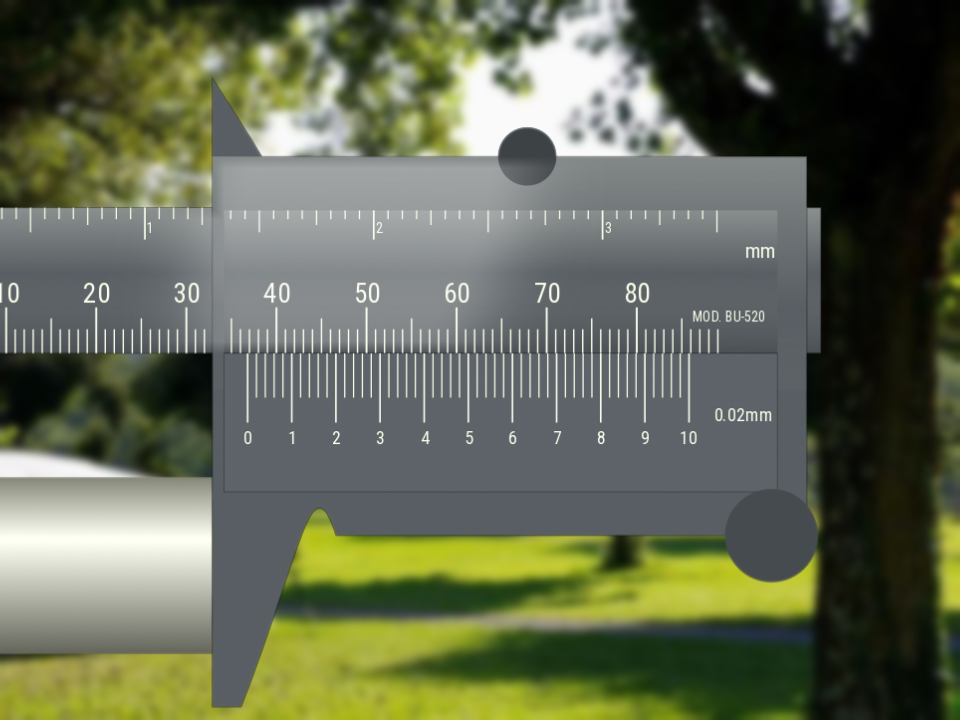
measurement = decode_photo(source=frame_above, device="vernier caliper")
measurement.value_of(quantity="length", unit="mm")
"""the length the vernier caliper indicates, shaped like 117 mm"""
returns 36.8 mm
